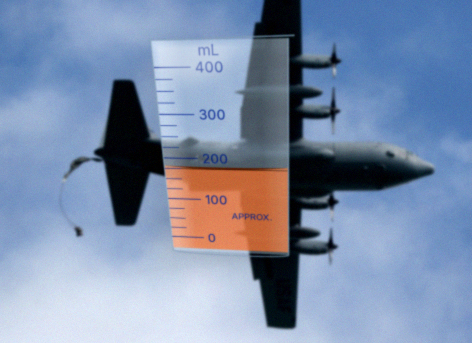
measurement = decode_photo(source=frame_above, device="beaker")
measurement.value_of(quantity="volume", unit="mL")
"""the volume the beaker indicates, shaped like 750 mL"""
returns 175 mL
